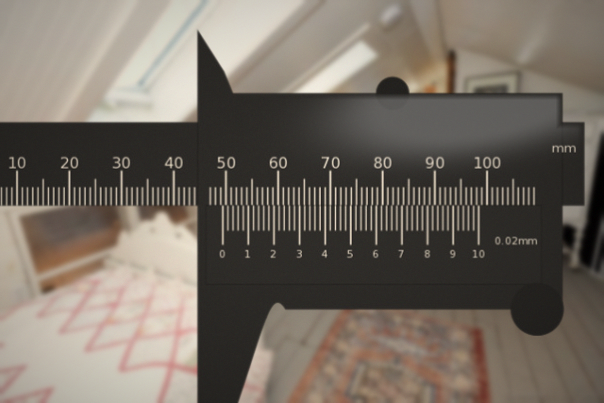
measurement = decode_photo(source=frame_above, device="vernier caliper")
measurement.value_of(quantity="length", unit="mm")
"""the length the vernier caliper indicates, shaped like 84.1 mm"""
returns 49.4 mm
